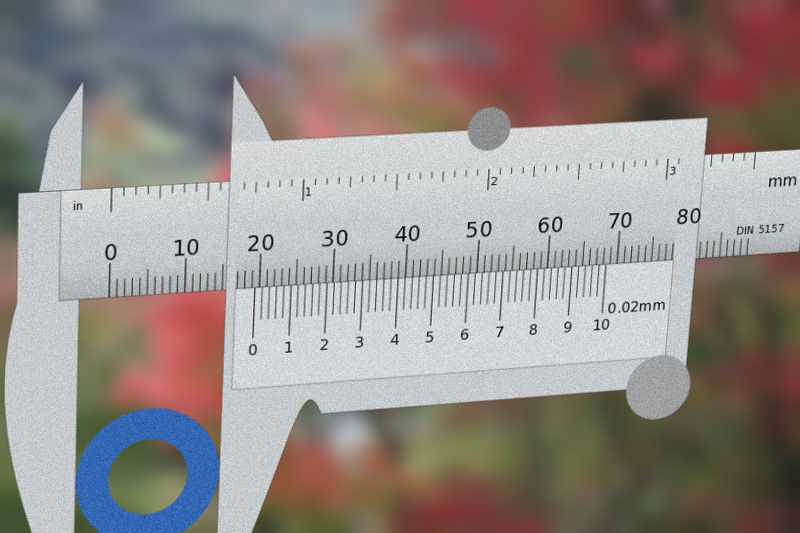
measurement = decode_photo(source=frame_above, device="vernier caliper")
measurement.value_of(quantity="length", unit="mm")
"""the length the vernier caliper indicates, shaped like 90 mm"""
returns 19.4 mm
